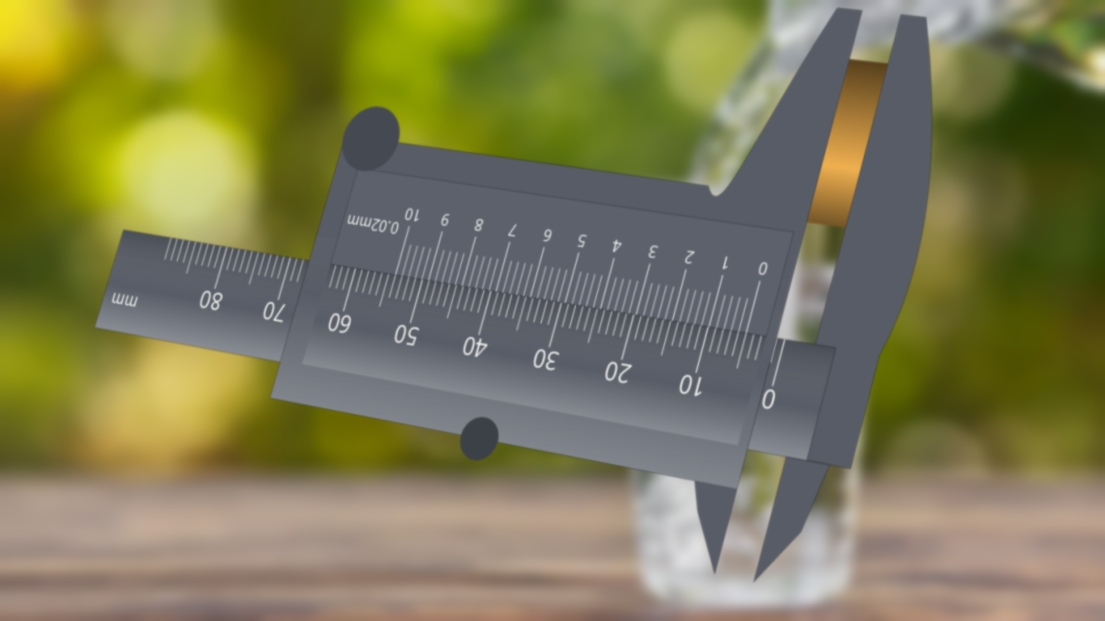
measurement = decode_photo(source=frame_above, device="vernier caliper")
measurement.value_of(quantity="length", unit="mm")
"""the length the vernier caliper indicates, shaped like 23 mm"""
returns 5.0 mm
